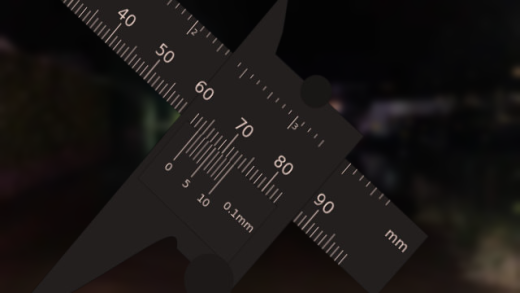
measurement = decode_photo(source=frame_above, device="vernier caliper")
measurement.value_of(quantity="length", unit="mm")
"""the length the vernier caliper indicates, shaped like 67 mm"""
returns 64.0 mm
